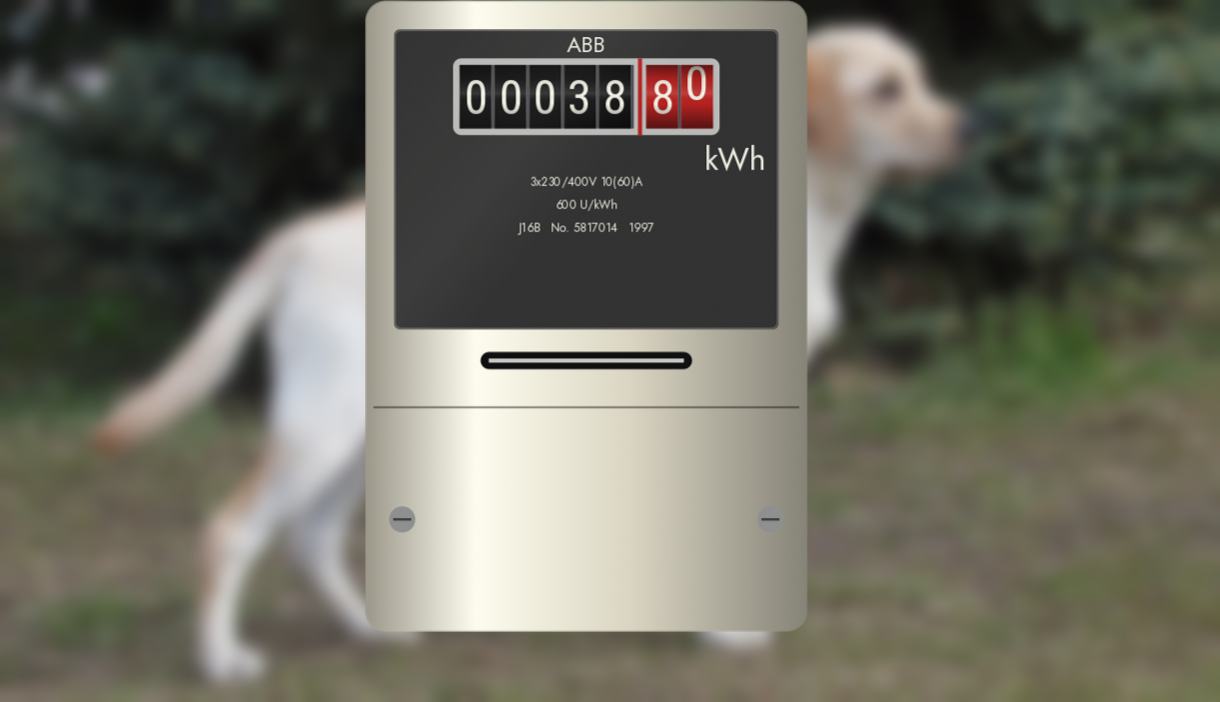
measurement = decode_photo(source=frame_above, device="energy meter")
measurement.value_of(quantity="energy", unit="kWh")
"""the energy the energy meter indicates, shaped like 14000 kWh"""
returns 38.80 kWh
